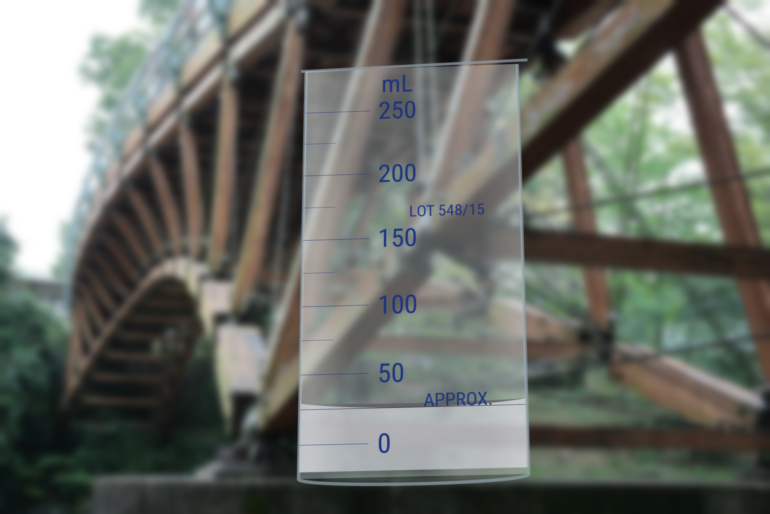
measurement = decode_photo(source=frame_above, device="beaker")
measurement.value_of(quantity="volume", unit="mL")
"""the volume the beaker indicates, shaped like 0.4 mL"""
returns 25 mL
